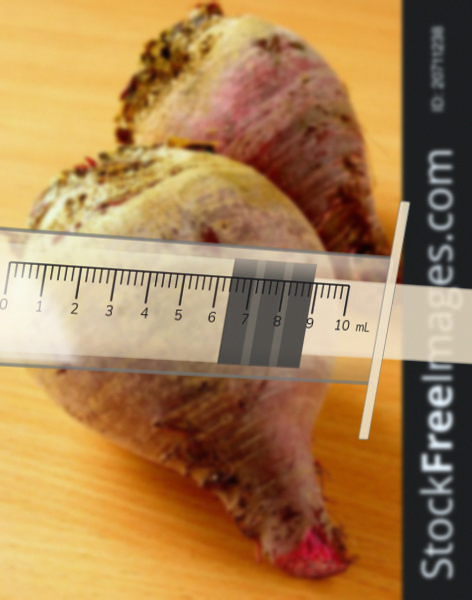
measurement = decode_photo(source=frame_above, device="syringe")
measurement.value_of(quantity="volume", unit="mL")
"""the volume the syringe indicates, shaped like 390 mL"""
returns 6.4 mL
